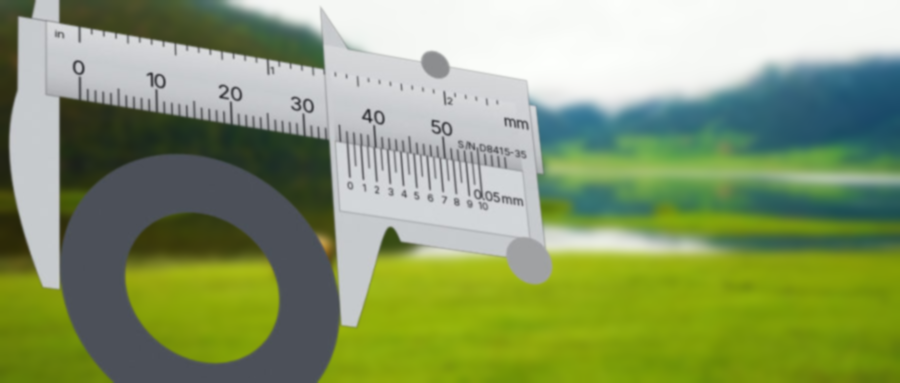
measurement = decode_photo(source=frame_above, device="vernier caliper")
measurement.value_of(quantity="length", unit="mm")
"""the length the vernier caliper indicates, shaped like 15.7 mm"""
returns 36.0 mm
